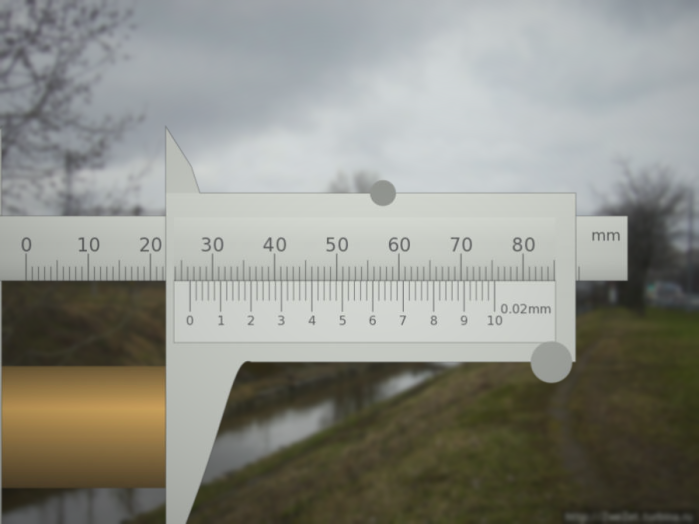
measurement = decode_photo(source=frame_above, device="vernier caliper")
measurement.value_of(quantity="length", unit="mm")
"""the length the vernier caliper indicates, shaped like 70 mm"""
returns 26.4 mm
